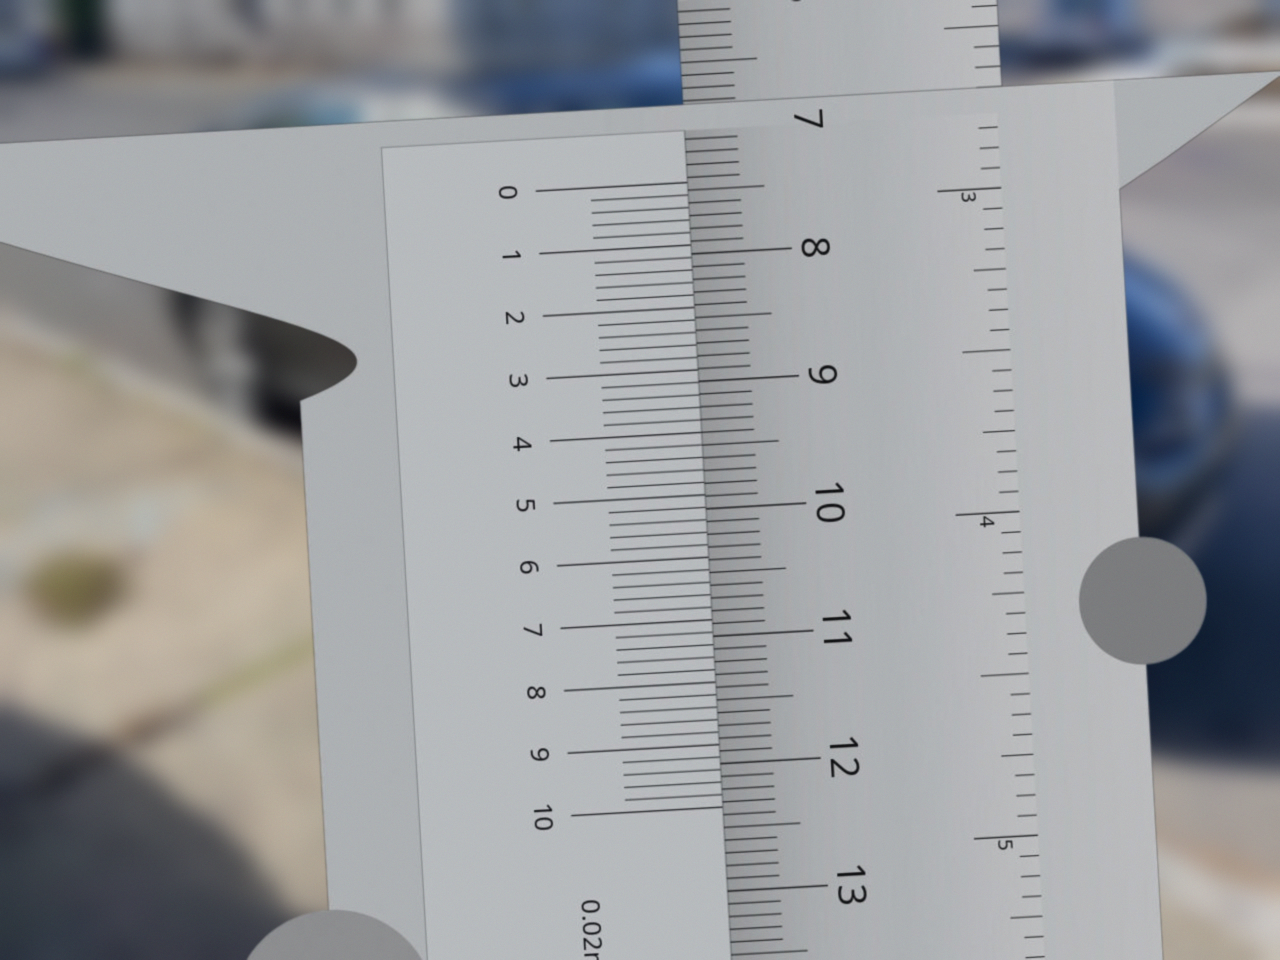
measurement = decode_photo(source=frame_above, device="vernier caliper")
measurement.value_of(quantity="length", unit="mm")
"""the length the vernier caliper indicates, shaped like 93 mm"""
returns 74.4 mm
